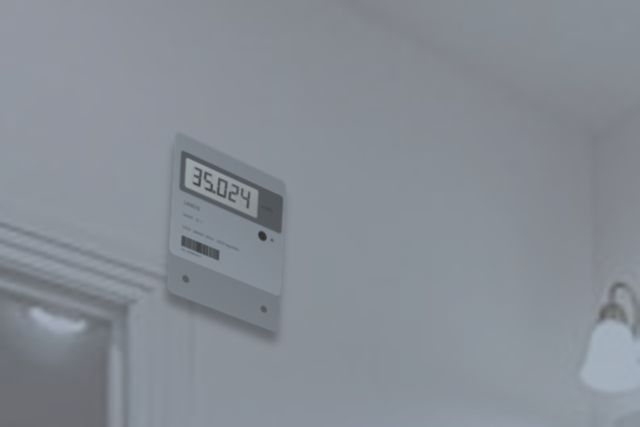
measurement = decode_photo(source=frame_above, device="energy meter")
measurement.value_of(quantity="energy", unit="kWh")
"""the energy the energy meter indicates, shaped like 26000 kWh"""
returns 35.024 kWh
